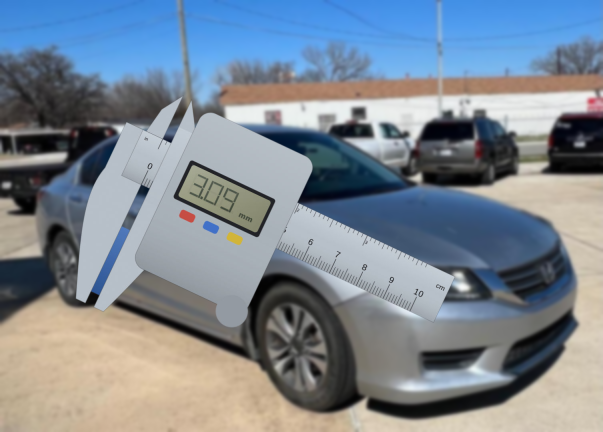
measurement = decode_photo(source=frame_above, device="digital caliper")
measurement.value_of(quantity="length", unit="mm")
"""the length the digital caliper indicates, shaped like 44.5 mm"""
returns 3.09 mm
